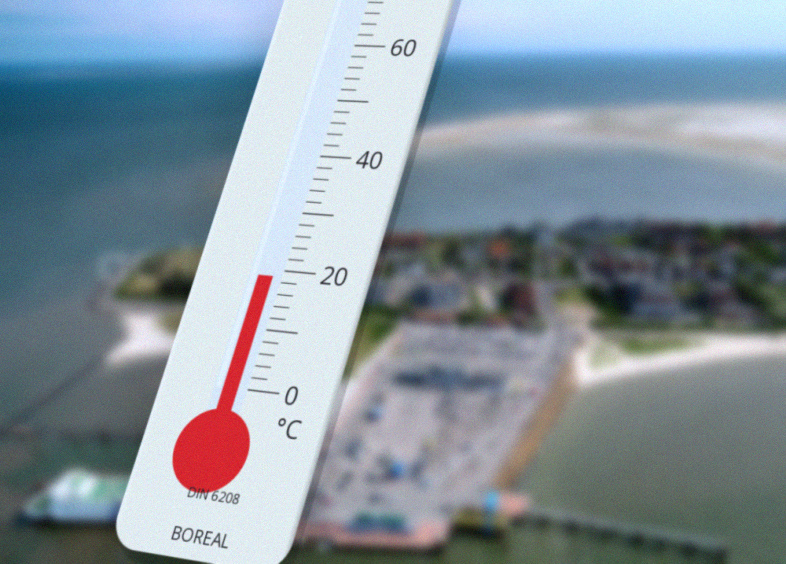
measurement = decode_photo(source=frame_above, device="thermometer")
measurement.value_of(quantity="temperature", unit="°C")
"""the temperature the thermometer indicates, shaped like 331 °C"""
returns 19 °C
